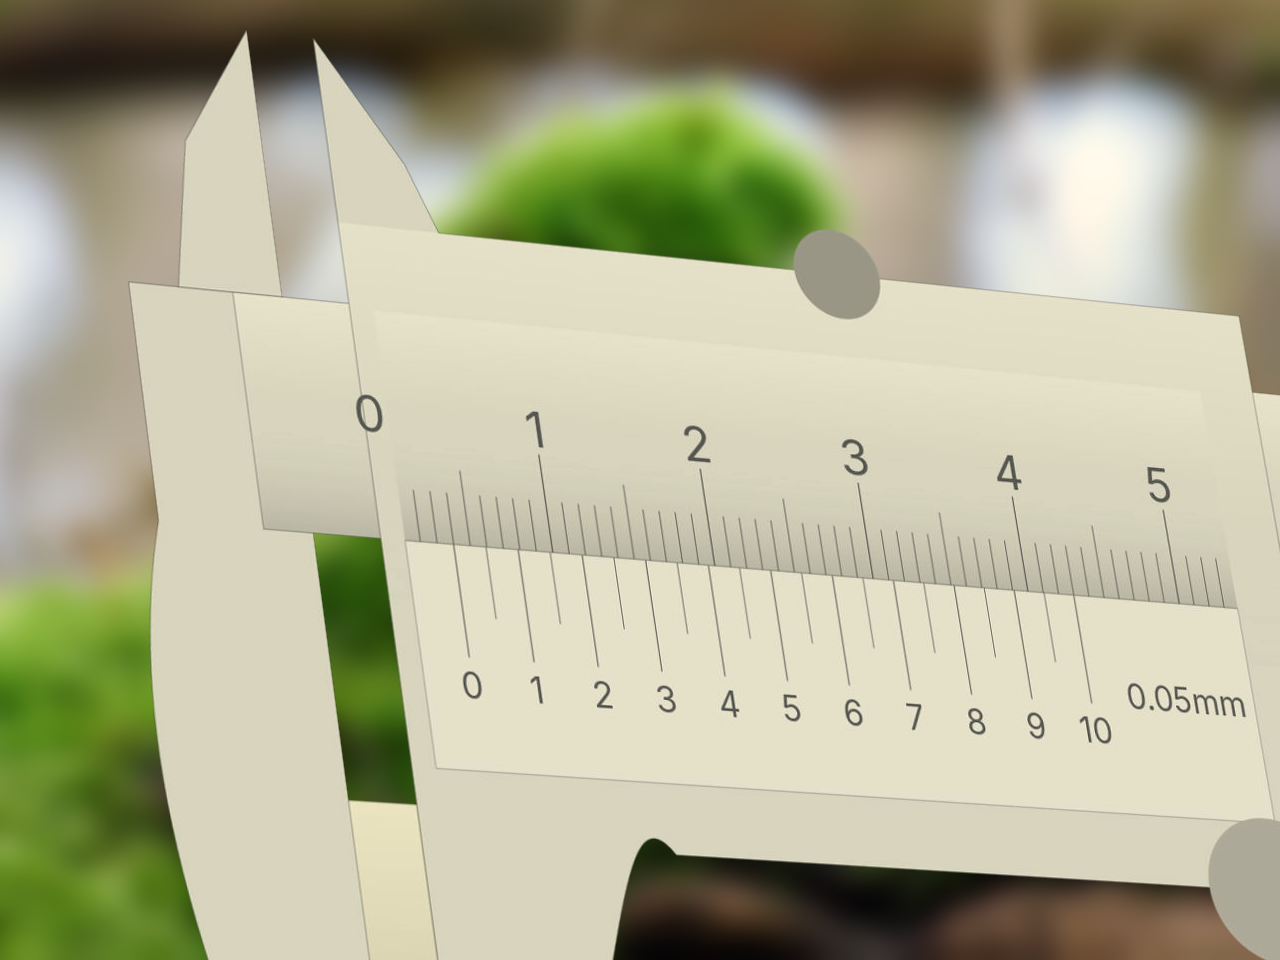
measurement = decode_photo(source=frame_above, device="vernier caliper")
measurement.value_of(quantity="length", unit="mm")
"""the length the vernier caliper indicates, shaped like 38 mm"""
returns 4.0 mm
